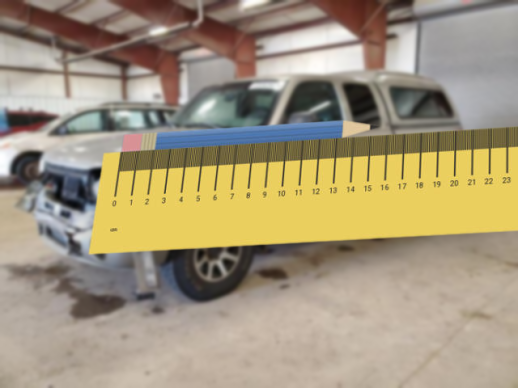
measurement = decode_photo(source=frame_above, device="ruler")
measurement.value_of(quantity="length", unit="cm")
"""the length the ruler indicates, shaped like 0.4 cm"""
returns 15.5 cm
